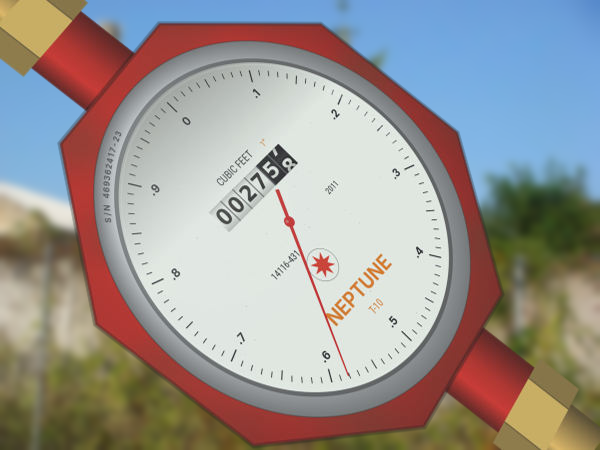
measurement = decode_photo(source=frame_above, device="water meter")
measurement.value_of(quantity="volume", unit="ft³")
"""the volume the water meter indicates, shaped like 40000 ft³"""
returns 2757.58 ft³
